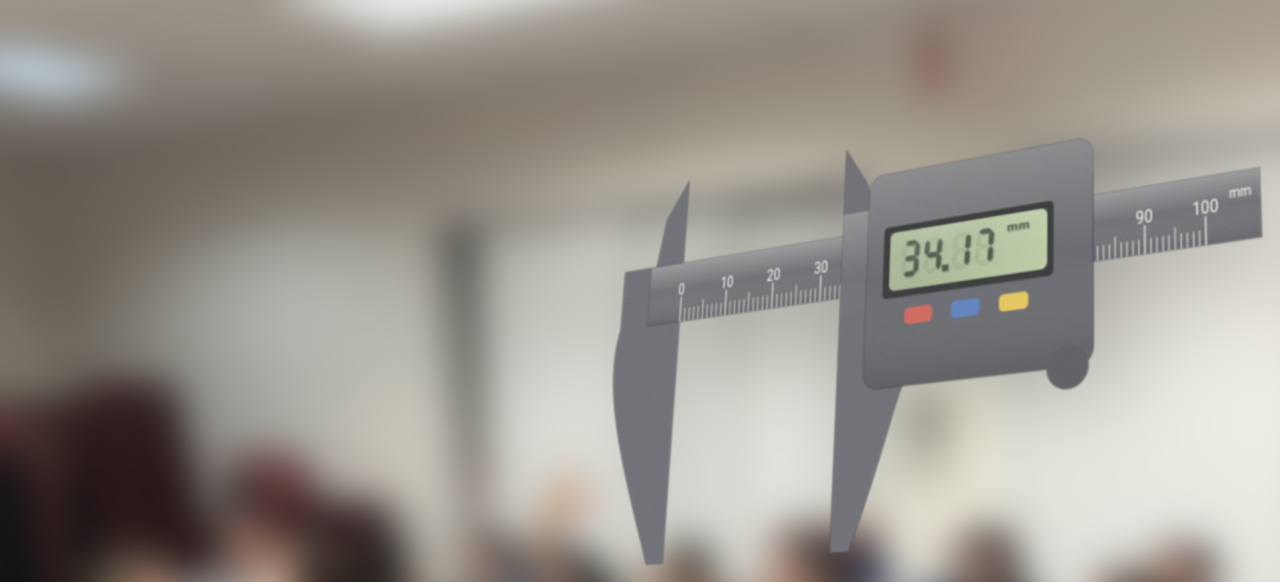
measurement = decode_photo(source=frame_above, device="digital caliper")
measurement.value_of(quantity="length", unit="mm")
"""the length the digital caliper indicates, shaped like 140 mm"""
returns 34.17 mm
